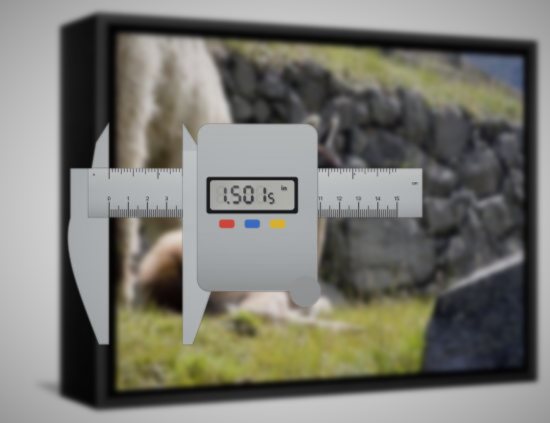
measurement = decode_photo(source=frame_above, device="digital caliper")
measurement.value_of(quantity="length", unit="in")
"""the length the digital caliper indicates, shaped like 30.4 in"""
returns 1.5015 in
